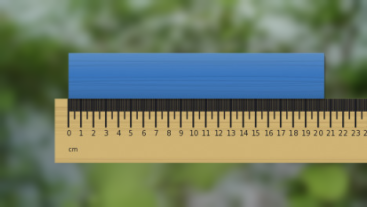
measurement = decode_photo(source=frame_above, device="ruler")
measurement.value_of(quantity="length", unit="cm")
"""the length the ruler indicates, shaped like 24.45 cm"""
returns 20.5 cm
